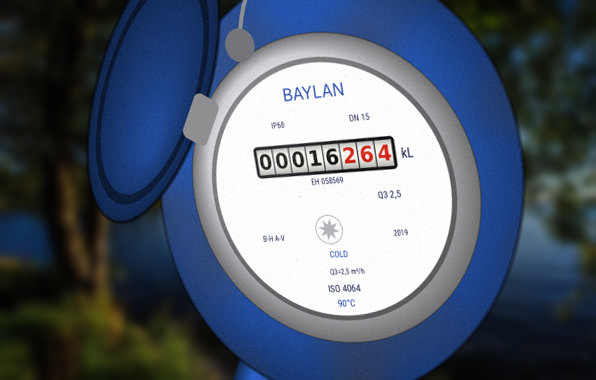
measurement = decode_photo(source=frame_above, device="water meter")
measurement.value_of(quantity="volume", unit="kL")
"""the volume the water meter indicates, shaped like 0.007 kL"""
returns 16.264 kL
